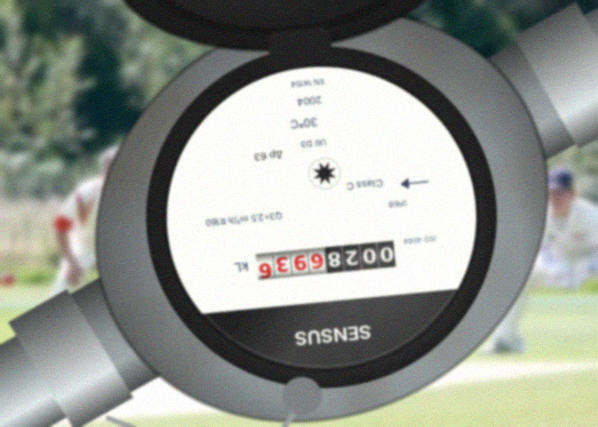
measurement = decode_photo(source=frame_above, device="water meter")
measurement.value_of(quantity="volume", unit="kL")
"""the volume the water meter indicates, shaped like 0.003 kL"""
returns 28.6936 kL
